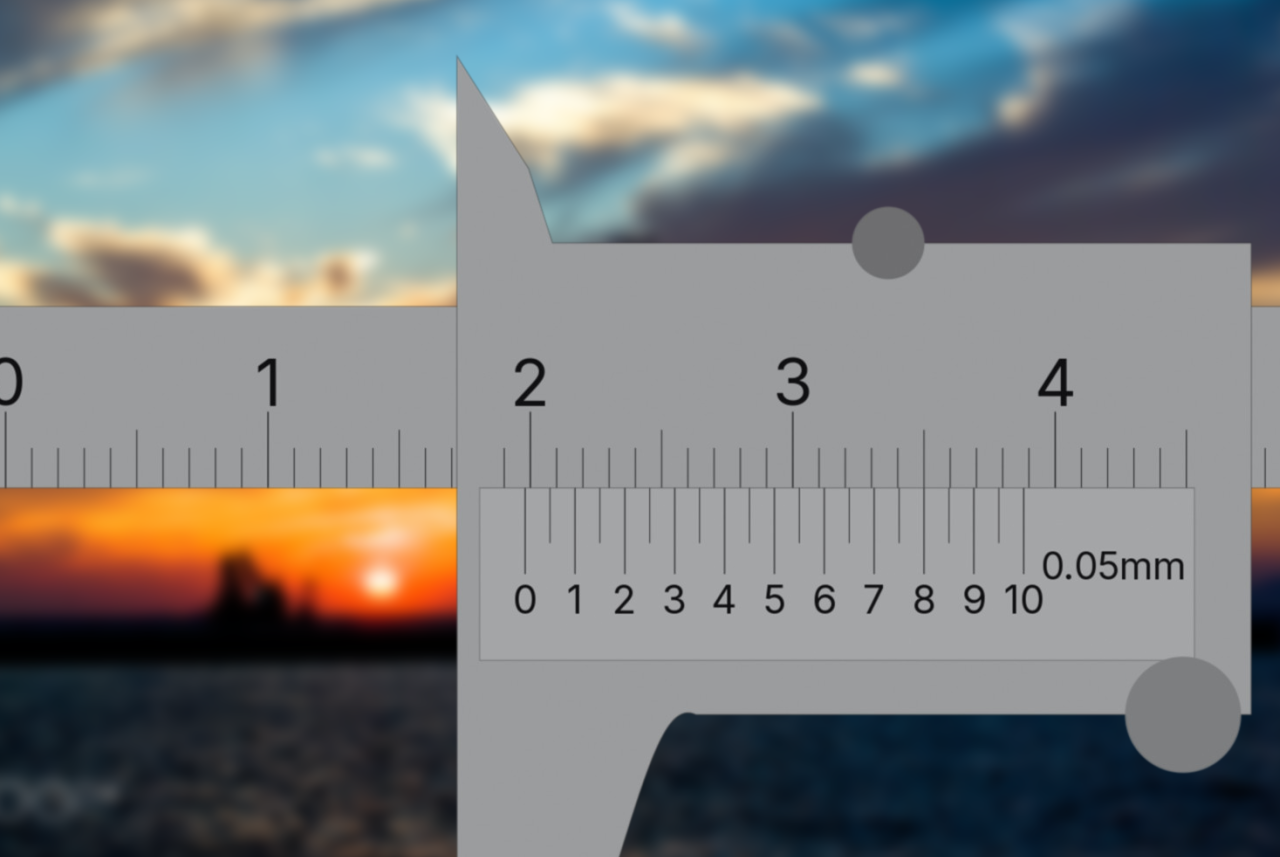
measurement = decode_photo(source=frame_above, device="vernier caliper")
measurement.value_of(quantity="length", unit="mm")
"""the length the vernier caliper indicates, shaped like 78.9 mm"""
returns 19.80 mm
